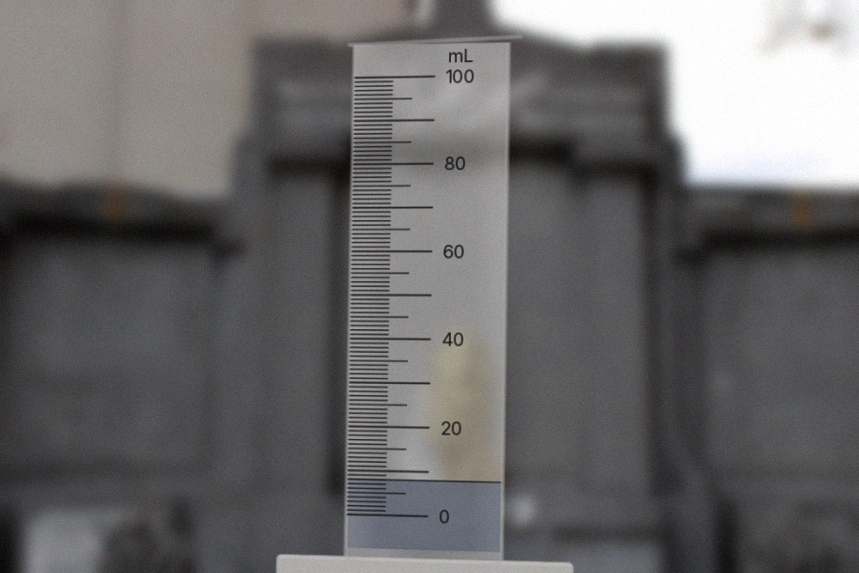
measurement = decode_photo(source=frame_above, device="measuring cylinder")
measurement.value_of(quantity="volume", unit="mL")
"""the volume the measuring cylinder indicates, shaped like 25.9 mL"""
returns 8 mL
